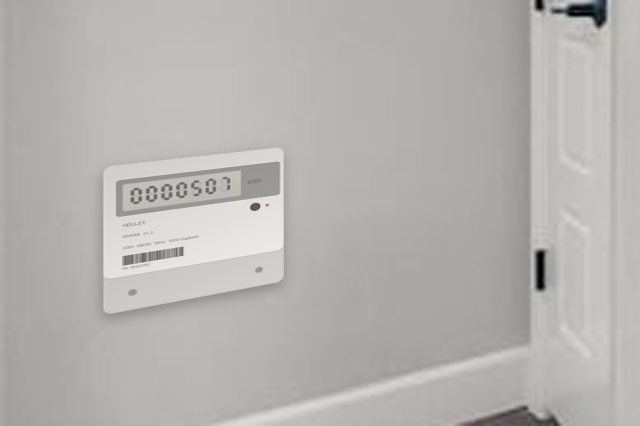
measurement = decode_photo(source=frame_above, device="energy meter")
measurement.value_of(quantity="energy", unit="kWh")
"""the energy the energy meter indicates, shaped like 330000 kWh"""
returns 507 kWh
